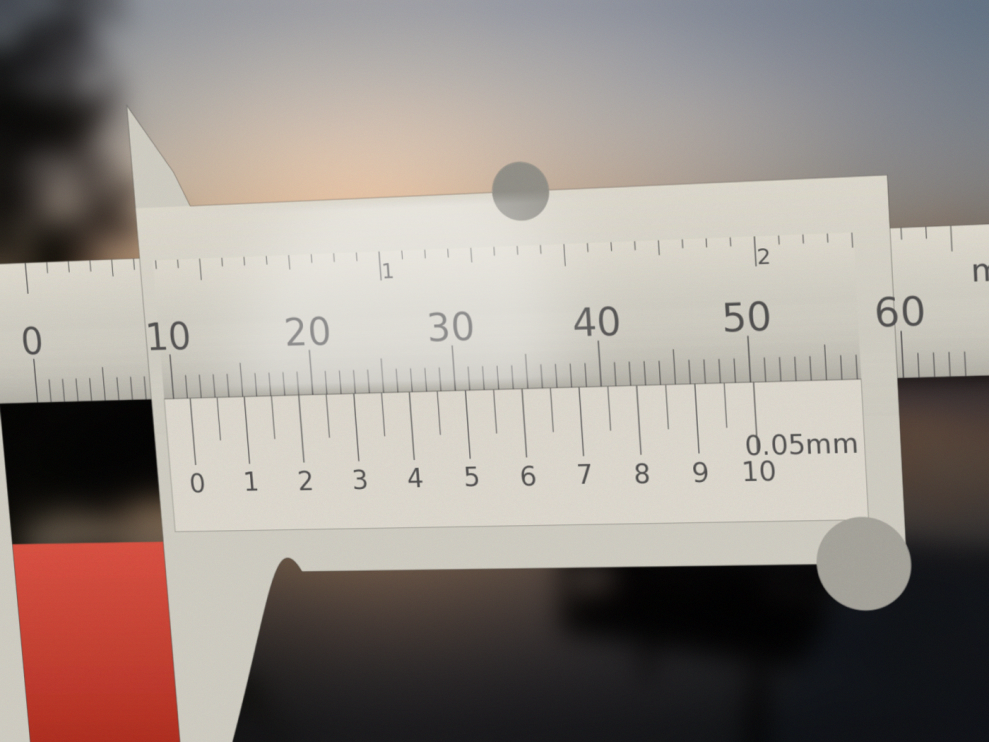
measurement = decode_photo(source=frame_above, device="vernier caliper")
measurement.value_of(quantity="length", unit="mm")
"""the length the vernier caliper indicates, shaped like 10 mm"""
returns 11.2 mm
